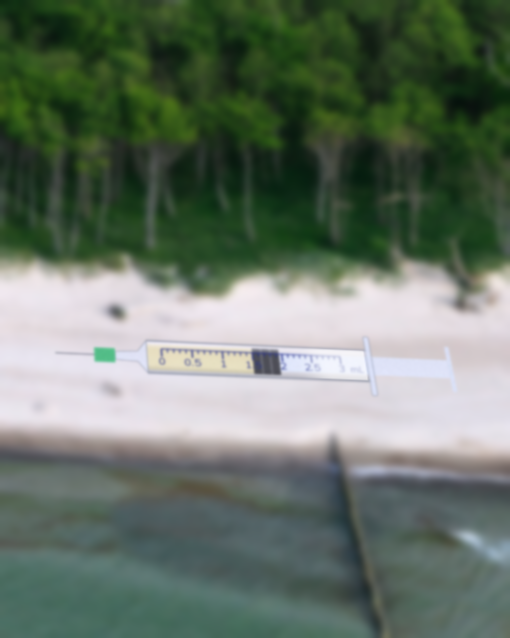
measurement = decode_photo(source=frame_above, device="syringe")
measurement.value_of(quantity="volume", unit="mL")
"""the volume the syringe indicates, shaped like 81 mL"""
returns 1.5 mL
